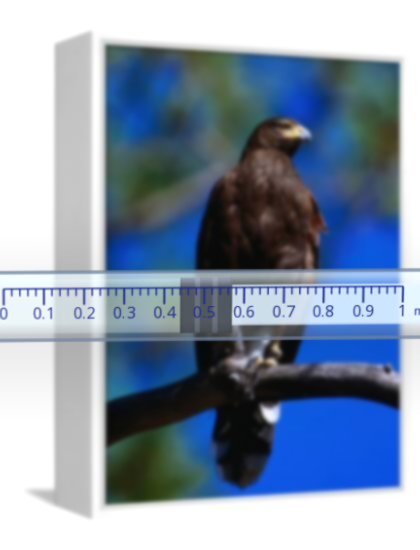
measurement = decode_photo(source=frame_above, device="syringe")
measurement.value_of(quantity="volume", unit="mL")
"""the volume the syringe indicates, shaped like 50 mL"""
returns 0.44 mL
